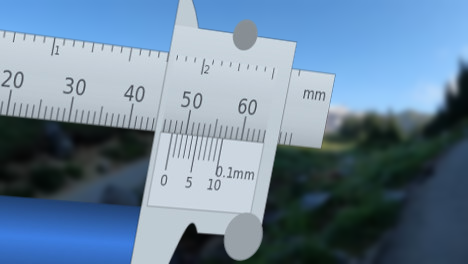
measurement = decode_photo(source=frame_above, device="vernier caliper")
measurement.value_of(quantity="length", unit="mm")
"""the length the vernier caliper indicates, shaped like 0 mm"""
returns 47.6 mm
